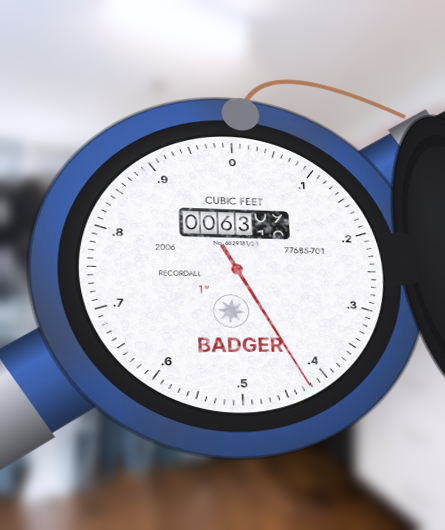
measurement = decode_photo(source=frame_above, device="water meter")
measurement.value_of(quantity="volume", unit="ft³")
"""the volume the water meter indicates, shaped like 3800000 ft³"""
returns 6309.42 ft³
